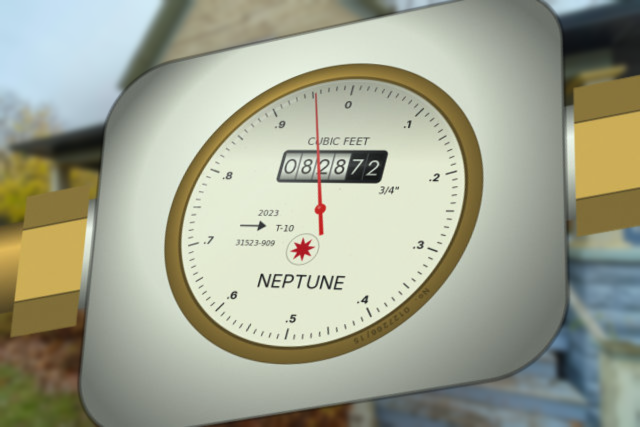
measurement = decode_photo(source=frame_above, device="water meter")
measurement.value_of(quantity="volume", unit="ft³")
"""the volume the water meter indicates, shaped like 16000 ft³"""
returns 82871.95 ft³
